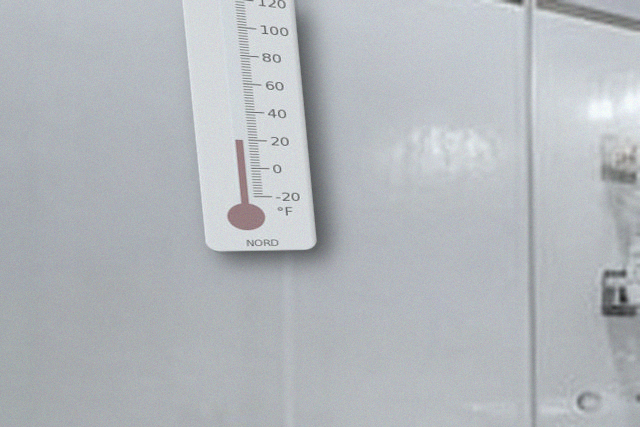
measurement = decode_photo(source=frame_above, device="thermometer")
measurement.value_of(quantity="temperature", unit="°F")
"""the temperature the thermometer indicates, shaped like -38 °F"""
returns 20 °F
